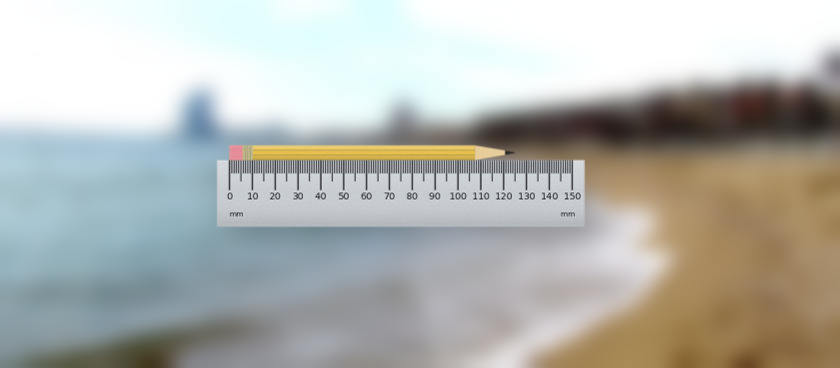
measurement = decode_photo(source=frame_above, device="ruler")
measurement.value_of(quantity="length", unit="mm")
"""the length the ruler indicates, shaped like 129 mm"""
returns 125 mm
